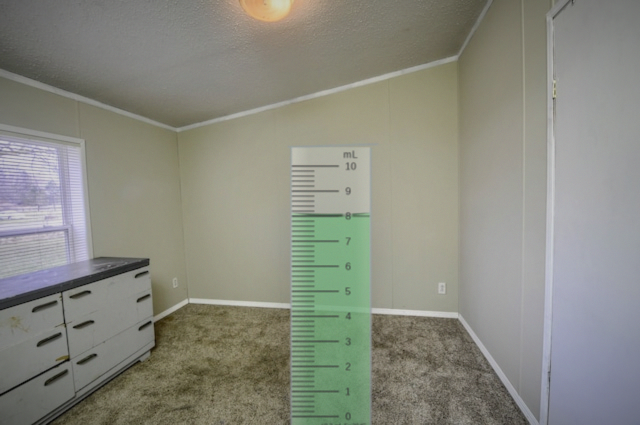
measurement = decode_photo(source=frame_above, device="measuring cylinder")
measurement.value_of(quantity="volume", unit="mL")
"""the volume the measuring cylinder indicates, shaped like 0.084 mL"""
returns 8 mL
